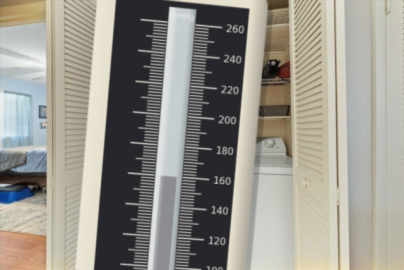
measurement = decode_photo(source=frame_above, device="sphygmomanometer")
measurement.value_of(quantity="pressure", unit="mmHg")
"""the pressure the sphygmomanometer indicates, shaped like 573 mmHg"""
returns 160 mmHg
